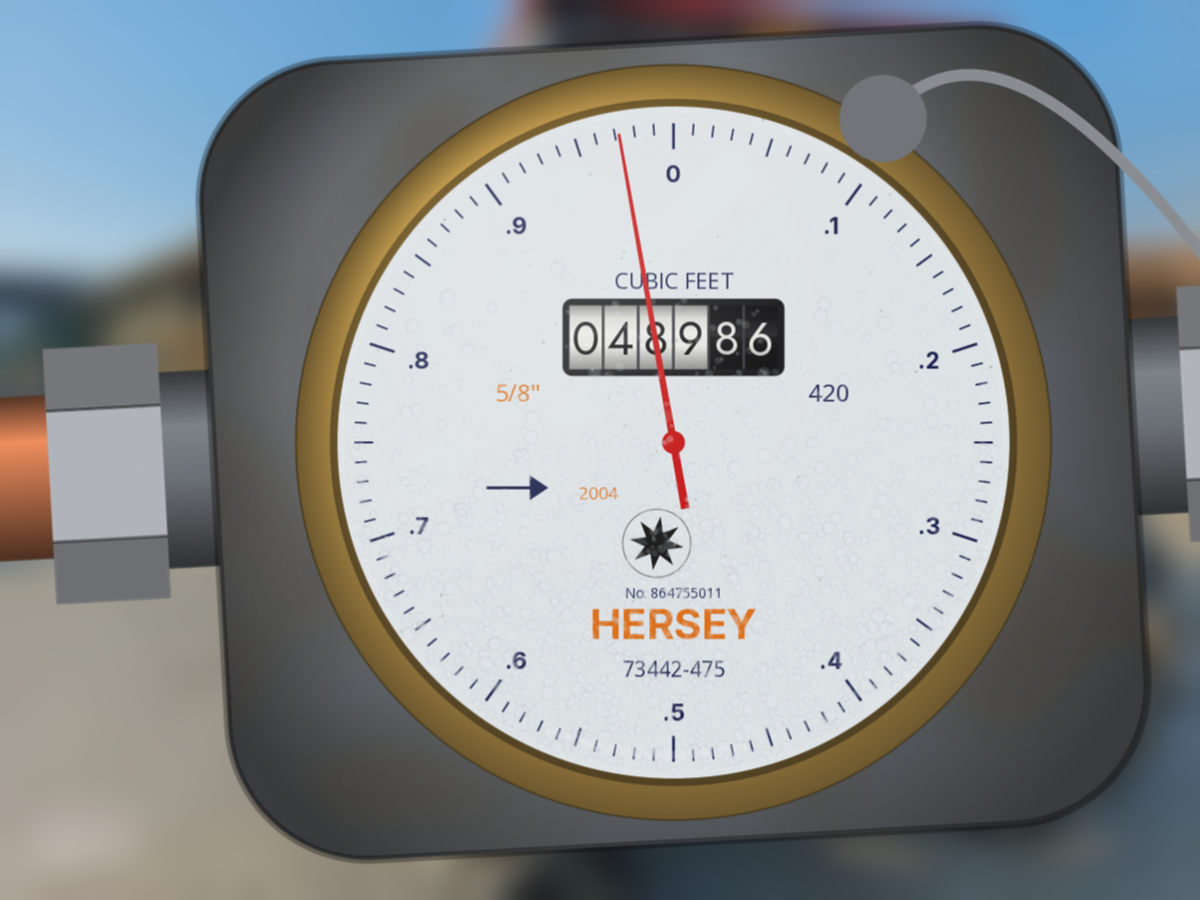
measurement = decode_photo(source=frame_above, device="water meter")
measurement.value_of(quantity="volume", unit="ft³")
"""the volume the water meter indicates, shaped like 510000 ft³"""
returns 48985.97 ft³
